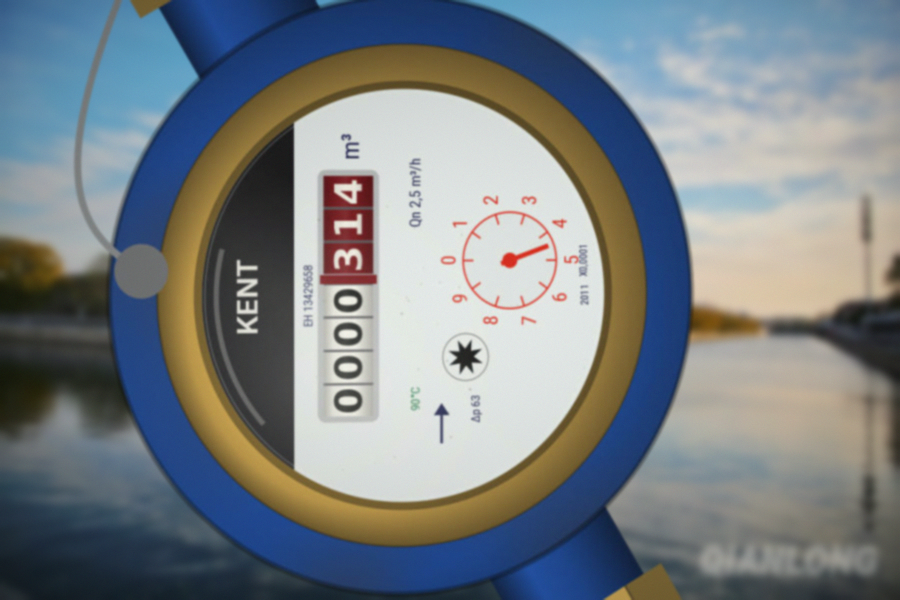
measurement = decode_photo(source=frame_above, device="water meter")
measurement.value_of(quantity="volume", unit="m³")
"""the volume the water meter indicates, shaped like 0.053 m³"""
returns 0.3144 m³
